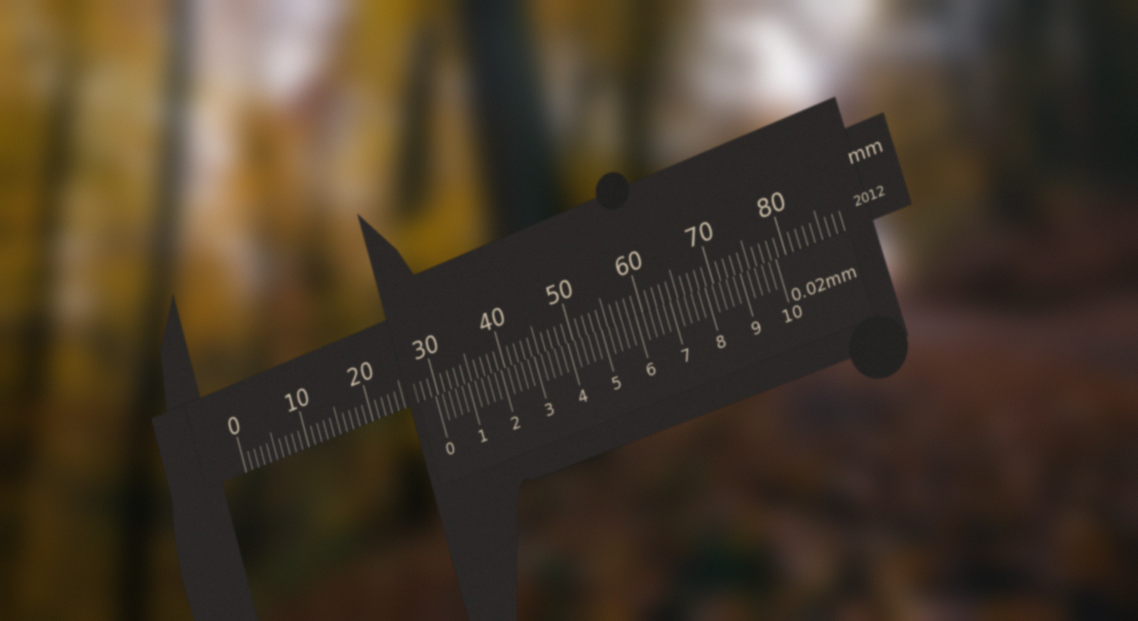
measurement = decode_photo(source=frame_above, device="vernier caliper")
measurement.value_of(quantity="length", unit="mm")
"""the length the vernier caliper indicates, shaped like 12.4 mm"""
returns 29.6 mm
